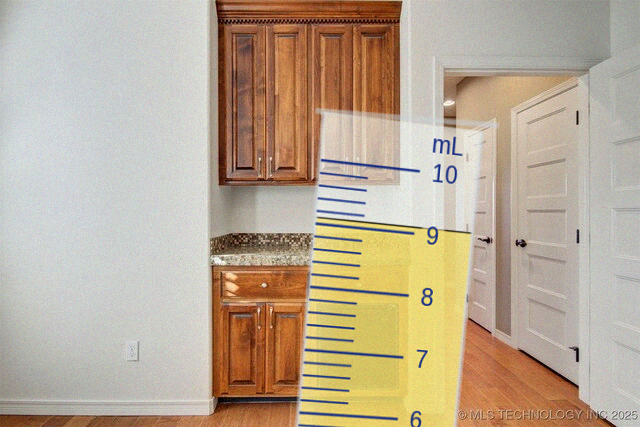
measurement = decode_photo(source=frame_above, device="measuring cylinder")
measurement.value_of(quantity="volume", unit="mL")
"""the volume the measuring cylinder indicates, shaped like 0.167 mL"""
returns 9.1 mL
